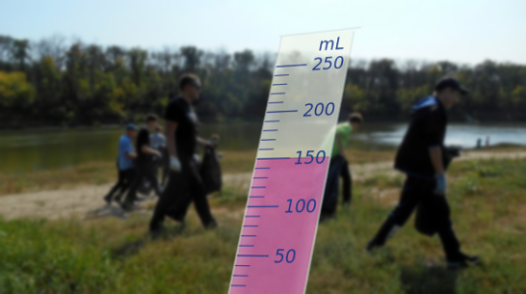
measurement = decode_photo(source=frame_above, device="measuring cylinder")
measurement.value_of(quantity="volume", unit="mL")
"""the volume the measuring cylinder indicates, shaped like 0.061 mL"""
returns 150 mL
